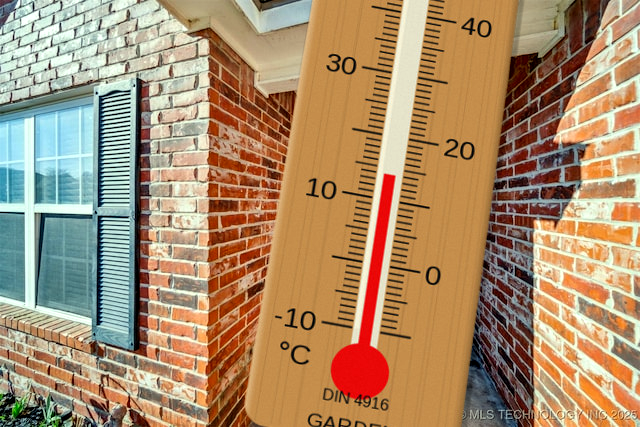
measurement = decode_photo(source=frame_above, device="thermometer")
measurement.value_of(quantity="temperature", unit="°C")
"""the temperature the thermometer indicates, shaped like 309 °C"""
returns 14 °C
